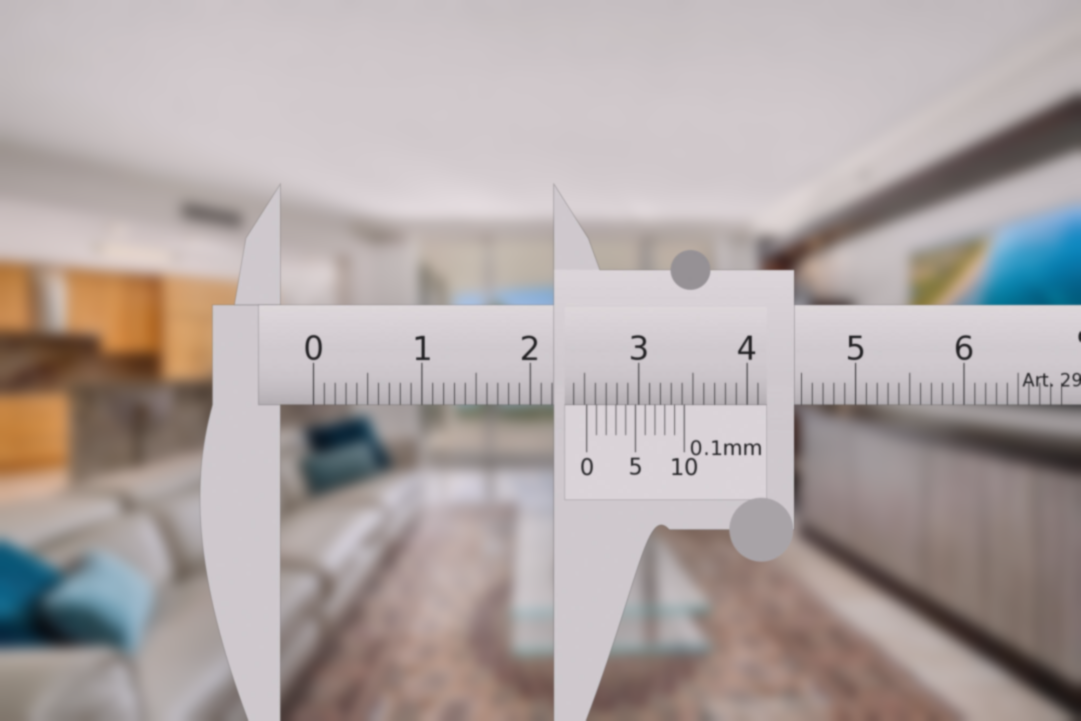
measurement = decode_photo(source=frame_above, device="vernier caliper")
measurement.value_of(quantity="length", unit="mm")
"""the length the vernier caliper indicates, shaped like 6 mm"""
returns 25.2 mm
